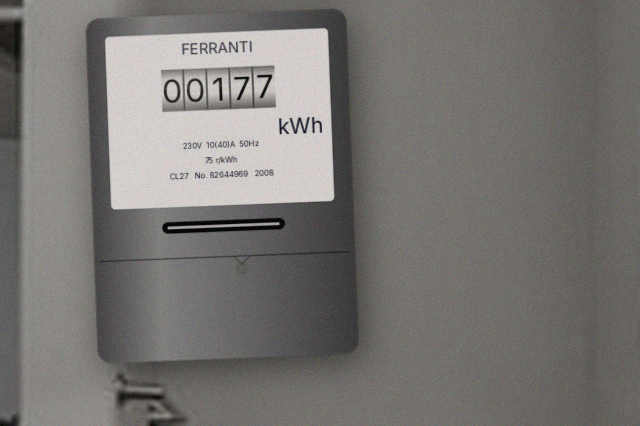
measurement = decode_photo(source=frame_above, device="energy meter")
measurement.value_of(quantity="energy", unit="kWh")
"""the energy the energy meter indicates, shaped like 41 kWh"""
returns 177 kWh
